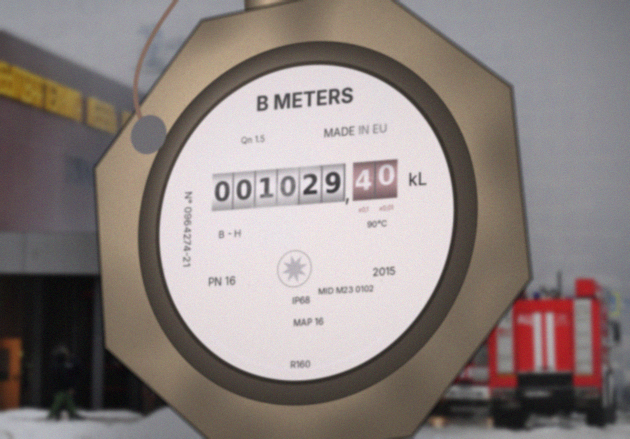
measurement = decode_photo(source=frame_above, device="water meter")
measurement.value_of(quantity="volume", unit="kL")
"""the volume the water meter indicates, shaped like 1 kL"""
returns 1029.40 kL
